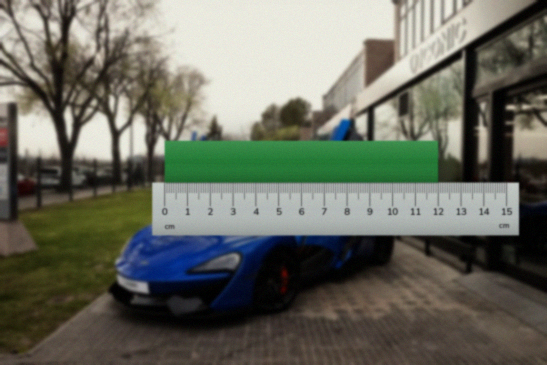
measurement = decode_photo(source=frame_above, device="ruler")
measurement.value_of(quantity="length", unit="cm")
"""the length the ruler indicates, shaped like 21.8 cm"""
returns 12 cm
